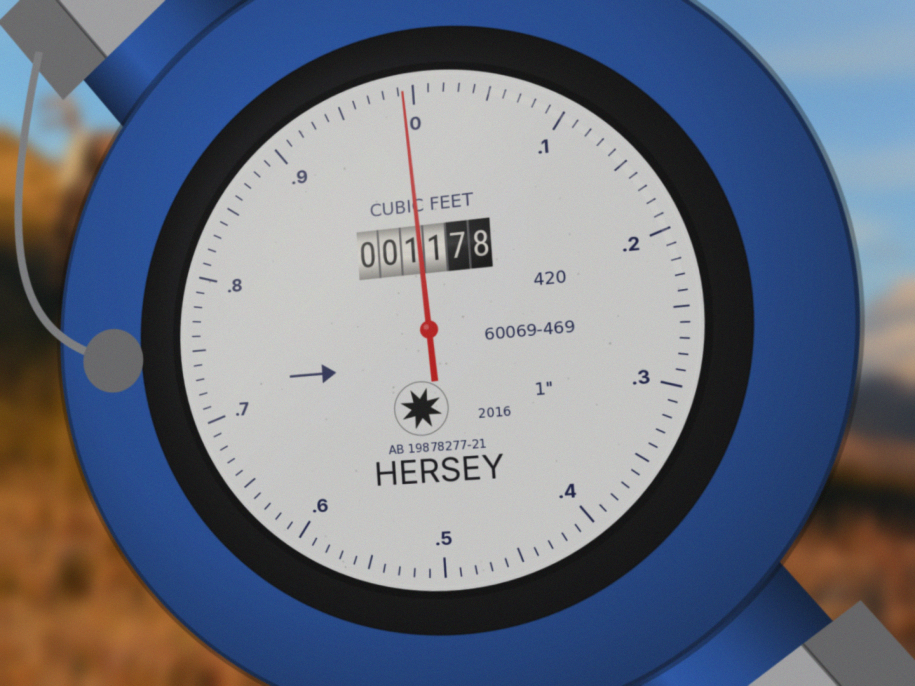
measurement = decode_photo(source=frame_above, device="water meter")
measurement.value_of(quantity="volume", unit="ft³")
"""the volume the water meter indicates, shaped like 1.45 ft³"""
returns 1177.99 ft³
